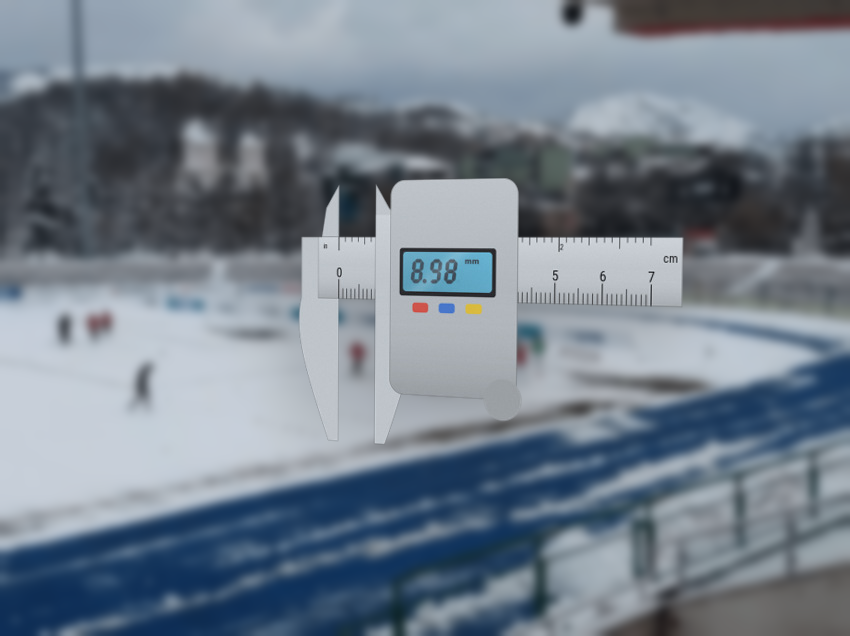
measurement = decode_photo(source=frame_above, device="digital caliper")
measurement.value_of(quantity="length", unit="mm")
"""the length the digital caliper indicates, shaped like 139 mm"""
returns 8.98 mm
